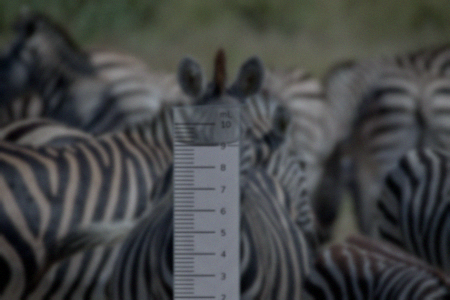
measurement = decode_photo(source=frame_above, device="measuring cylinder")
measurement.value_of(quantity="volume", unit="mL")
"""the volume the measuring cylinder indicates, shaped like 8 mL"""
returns 9 mL
